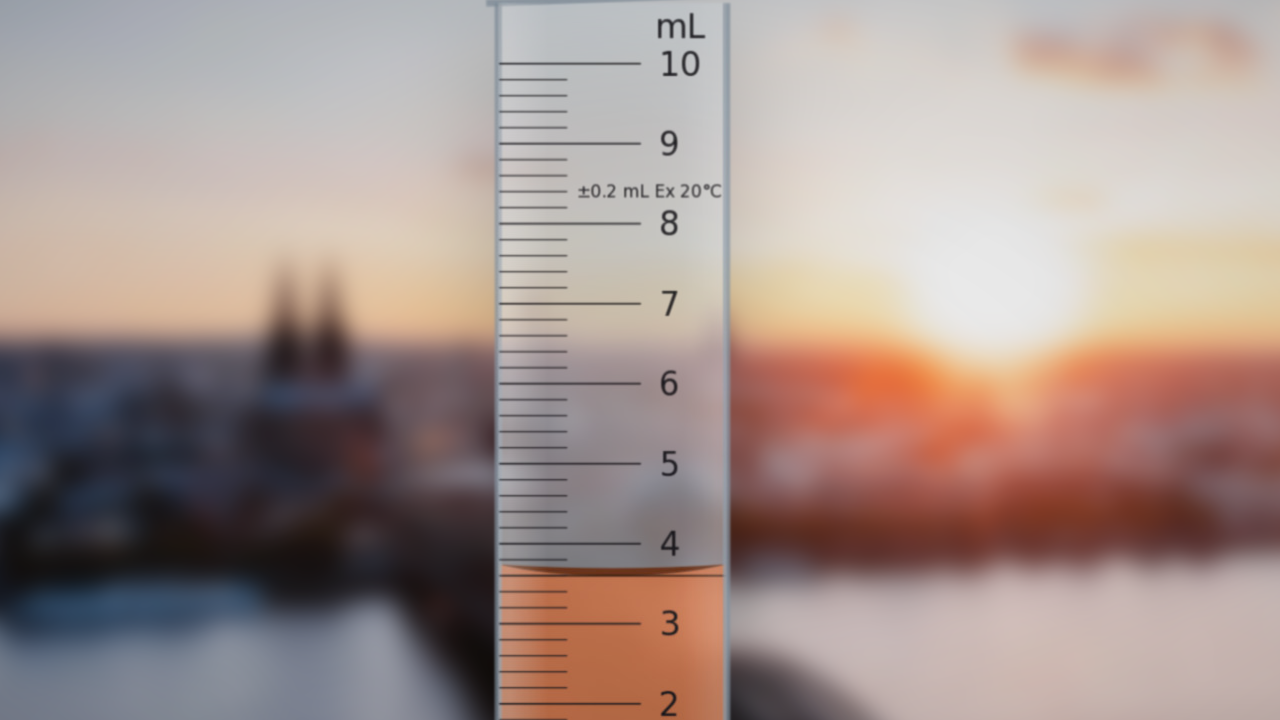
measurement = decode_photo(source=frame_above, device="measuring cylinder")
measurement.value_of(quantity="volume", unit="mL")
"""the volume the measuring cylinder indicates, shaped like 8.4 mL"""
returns 3.6 mL
